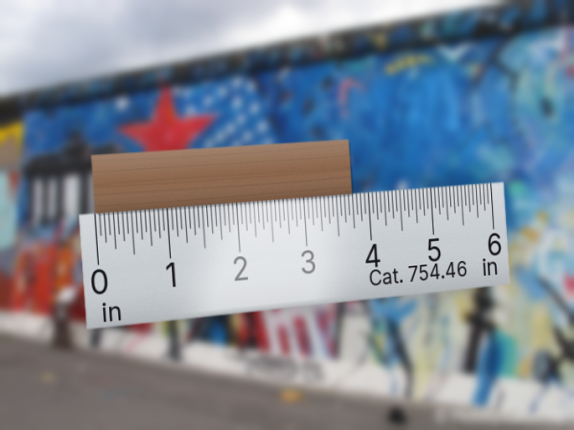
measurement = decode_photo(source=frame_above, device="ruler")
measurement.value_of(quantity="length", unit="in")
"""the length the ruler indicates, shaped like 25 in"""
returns 3.75 in
